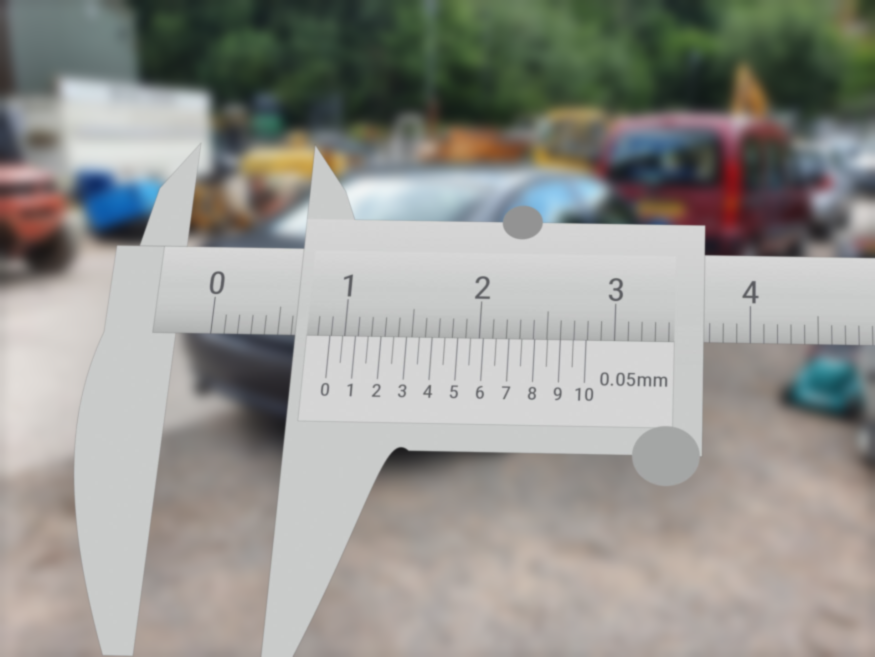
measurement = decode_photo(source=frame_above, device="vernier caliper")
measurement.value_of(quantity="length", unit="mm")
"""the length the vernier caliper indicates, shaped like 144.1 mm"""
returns 8.9 mm
